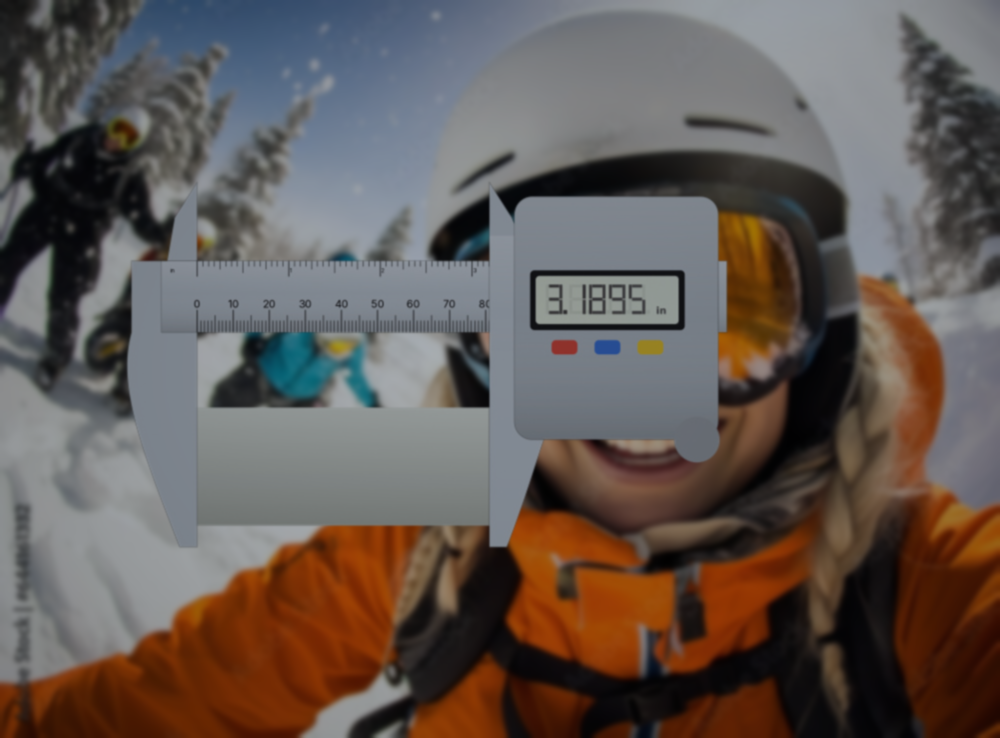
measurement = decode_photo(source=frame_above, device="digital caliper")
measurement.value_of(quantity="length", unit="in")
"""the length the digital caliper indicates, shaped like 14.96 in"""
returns 3.1895 in
